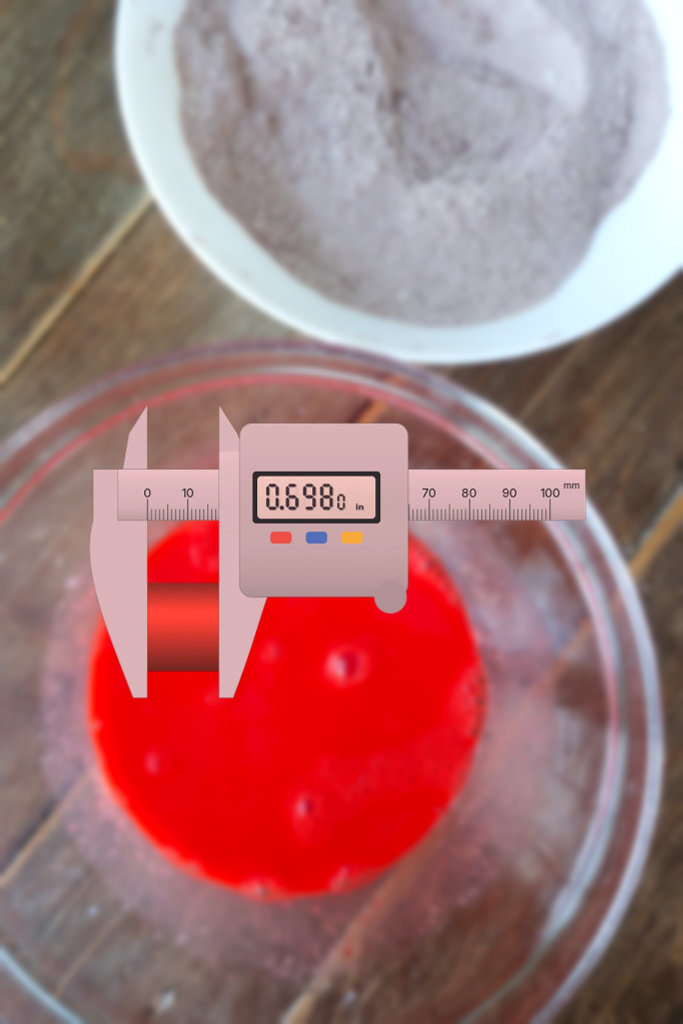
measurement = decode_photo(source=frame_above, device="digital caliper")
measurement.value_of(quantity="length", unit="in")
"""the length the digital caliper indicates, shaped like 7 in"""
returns 0.6980 in
